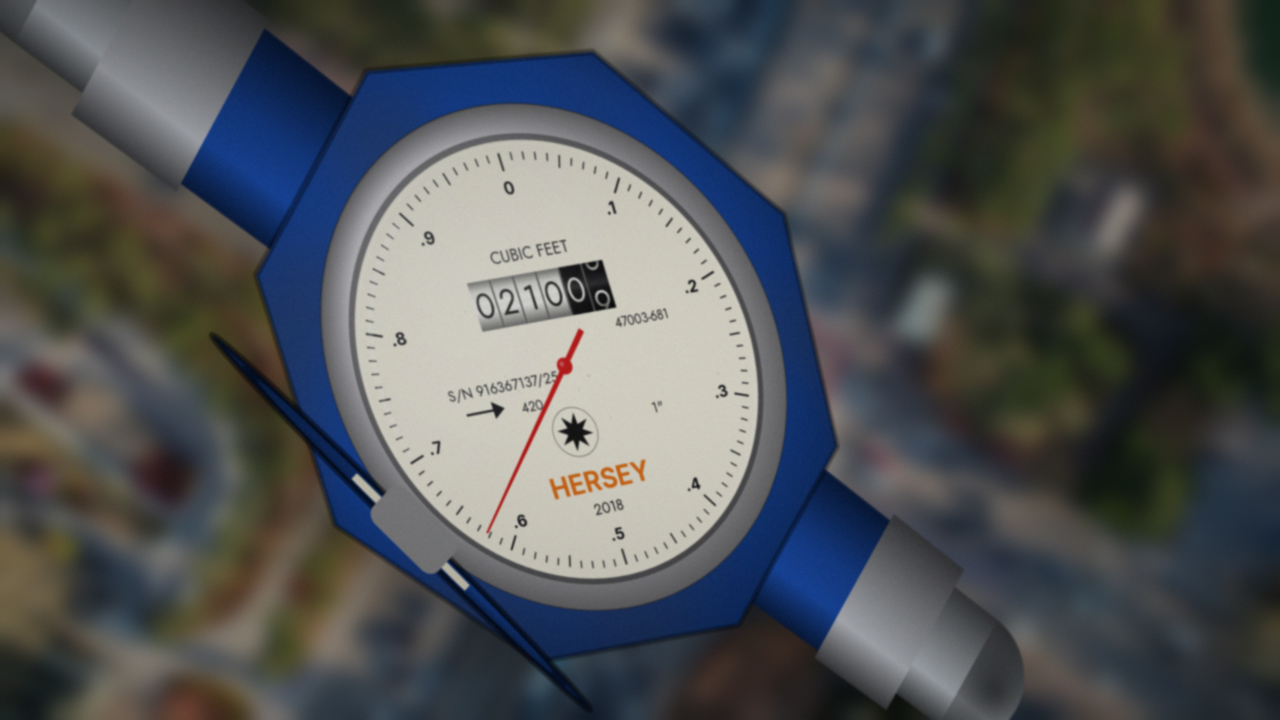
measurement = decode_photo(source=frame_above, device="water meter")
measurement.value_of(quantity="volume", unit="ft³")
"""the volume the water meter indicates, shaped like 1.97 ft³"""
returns 21008.62 ft³
